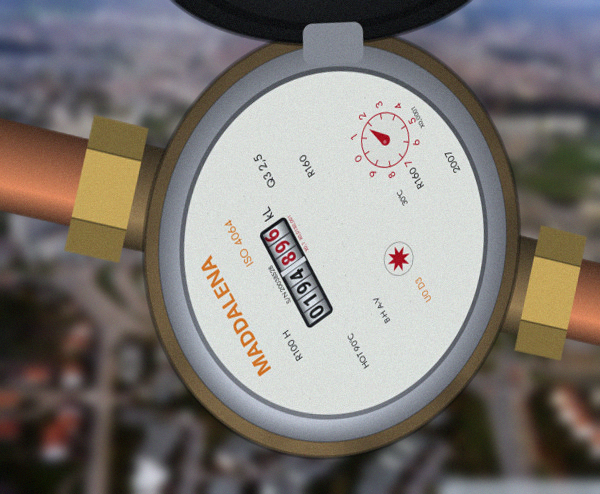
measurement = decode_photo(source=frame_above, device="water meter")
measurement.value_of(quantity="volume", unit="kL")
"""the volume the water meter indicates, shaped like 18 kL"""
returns 194.8961 kL
